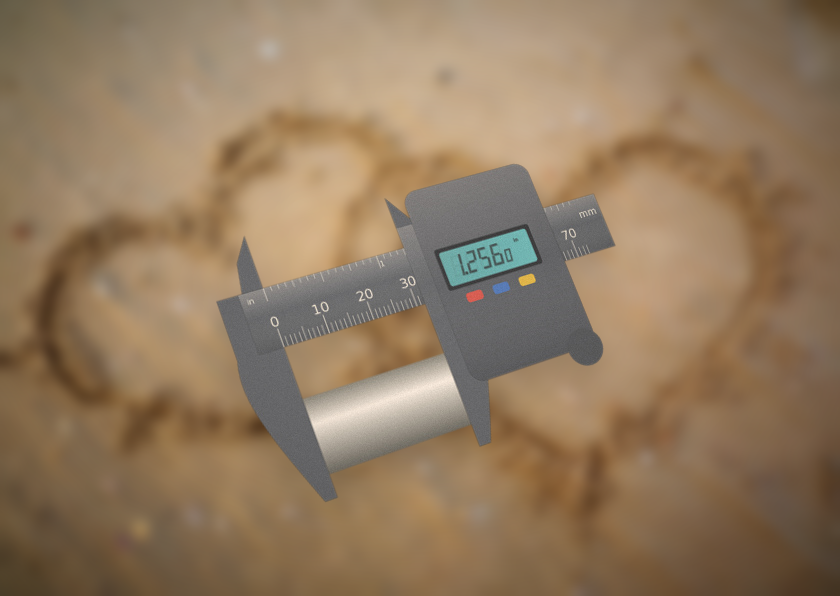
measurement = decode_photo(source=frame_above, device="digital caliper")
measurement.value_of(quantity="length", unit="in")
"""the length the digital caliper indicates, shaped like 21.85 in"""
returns 1.2560 in
